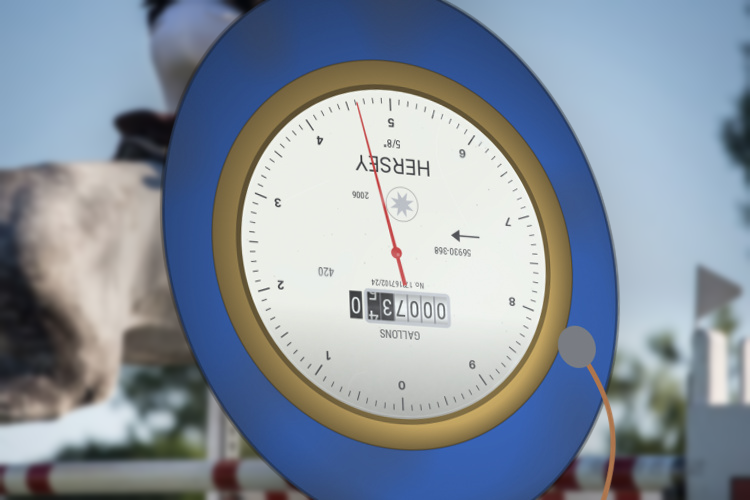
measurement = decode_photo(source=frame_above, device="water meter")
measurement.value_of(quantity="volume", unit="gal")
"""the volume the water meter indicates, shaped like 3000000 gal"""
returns 7344.6 gal
